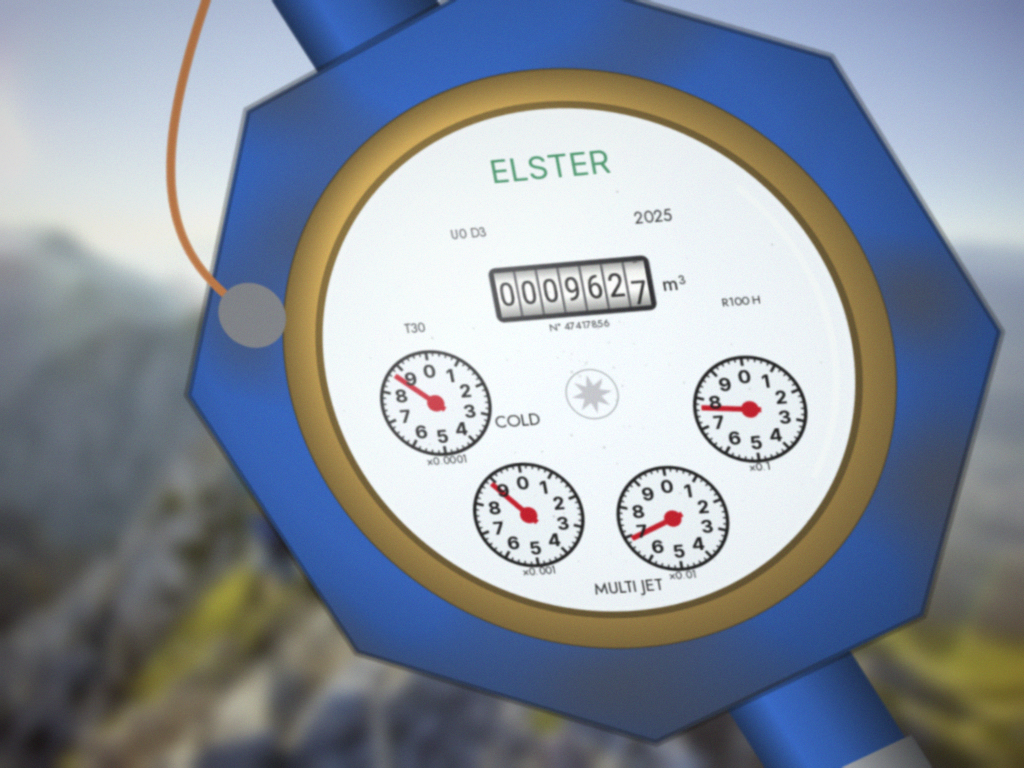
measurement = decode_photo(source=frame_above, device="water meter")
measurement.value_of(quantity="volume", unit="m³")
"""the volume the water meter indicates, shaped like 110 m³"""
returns 9626.7688 m³
